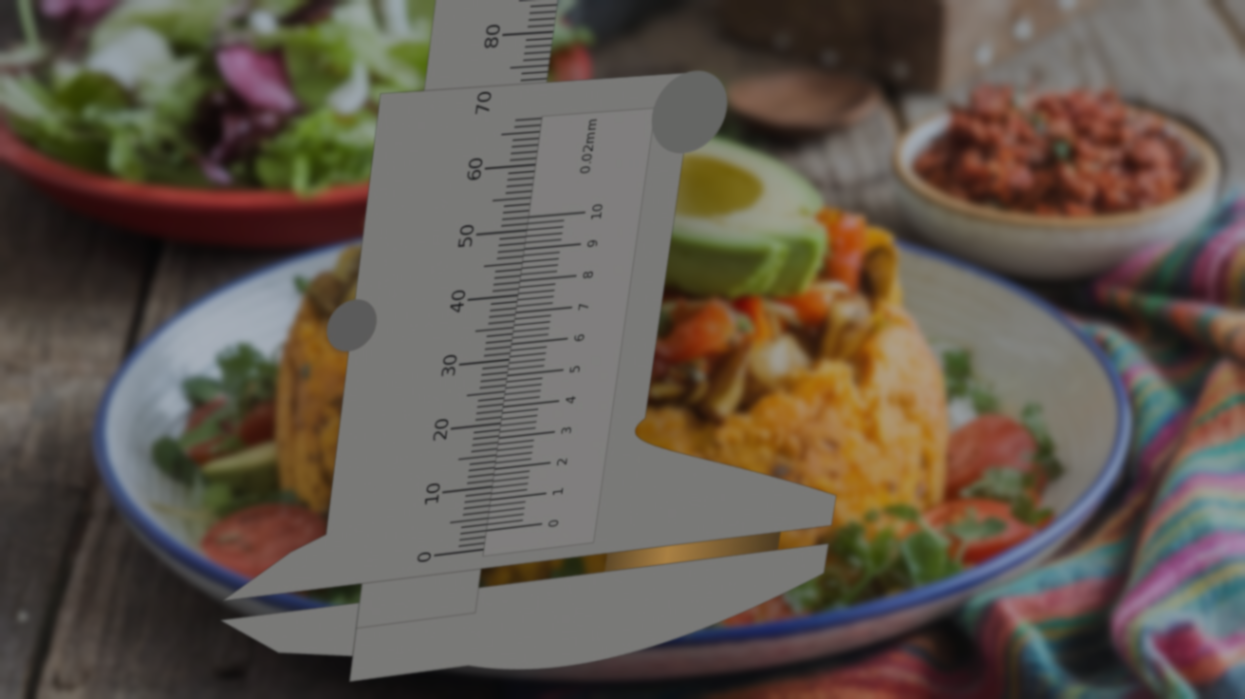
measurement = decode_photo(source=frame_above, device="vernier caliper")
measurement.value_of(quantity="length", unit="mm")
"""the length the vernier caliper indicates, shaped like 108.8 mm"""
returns 3.0 mm
